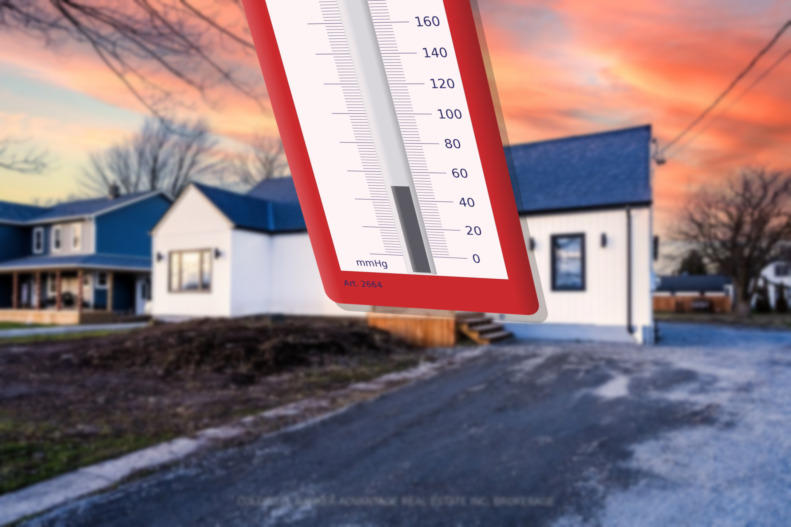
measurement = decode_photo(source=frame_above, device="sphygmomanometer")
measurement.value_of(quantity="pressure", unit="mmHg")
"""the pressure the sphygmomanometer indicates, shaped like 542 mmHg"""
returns 50 mmHg
